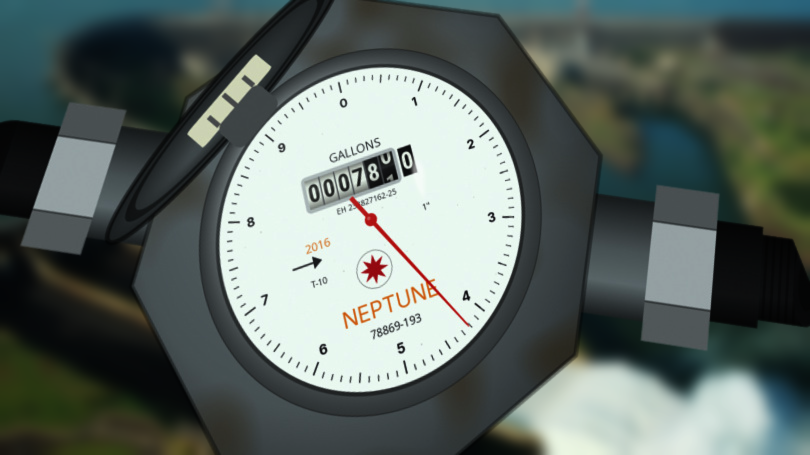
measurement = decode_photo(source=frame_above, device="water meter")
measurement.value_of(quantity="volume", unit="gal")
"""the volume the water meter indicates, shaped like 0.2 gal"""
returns 7804.2 gal
